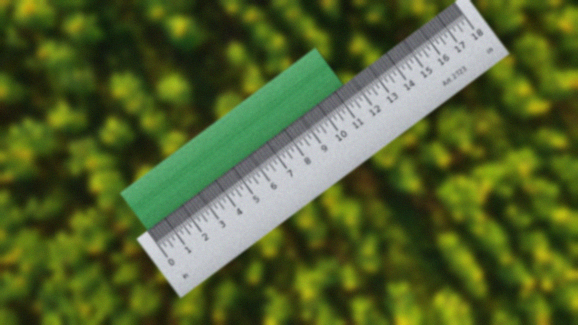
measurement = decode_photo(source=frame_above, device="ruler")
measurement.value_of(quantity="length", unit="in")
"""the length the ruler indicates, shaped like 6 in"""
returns 11.5 in
